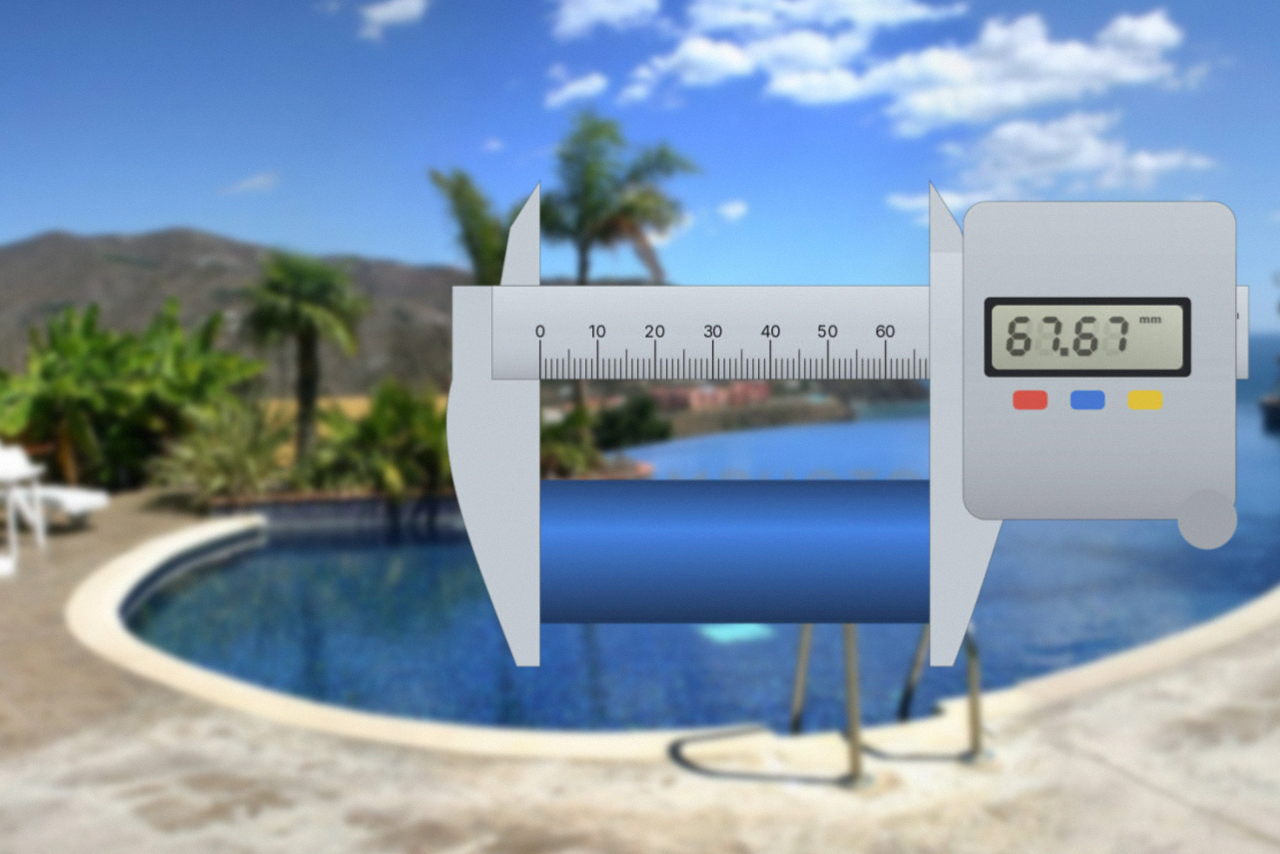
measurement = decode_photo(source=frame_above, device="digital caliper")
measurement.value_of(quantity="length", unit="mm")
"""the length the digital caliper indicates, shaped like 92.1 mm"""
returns 67.67 mm
